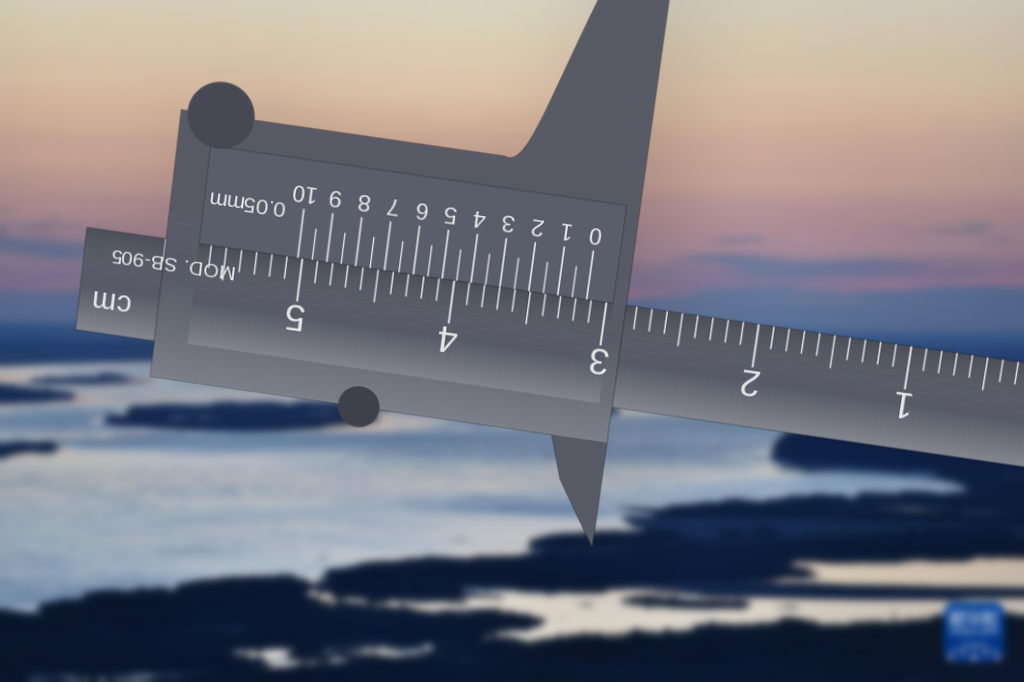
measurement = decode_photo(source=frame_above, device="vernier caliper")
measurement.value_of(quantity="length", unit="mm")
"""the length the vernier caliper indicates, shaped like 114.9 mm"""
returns 31.3 mm
